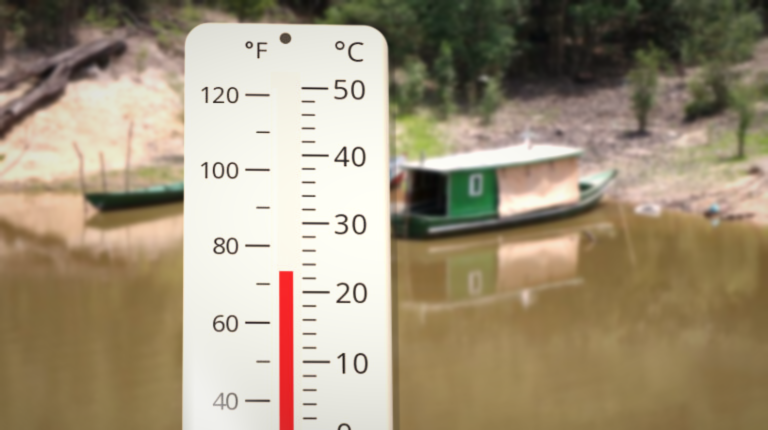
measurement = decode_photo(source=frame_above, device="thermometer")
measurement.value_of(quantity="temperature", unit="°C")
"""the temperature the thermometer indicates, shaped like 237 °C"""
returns 23 °C
